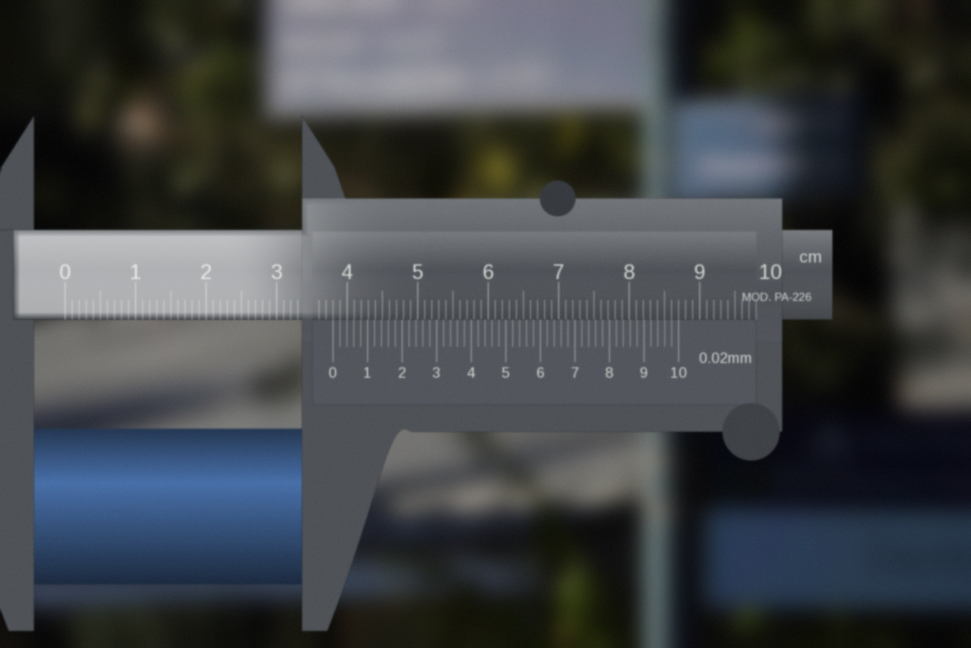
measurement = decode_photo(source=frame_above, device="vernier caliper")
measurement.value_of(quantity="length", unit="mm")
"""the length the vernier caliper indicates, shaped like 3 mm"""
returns 38.0 mm
